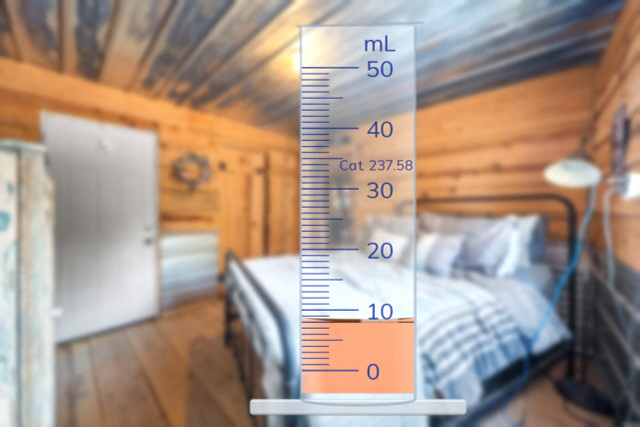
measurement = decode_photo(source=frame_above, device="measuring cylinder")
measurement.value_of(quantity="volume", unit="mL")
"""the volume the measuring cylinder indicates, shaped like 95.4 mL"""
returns 8 mL
